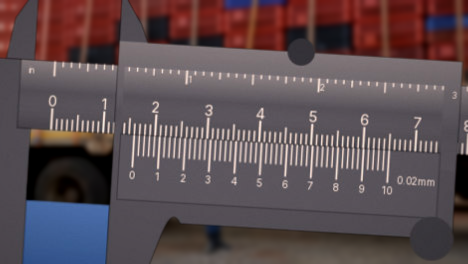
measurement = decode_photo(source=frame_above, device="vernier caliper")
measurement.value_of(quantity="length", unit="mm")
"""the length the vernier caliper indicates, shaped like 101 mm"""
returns 16.0 mm
